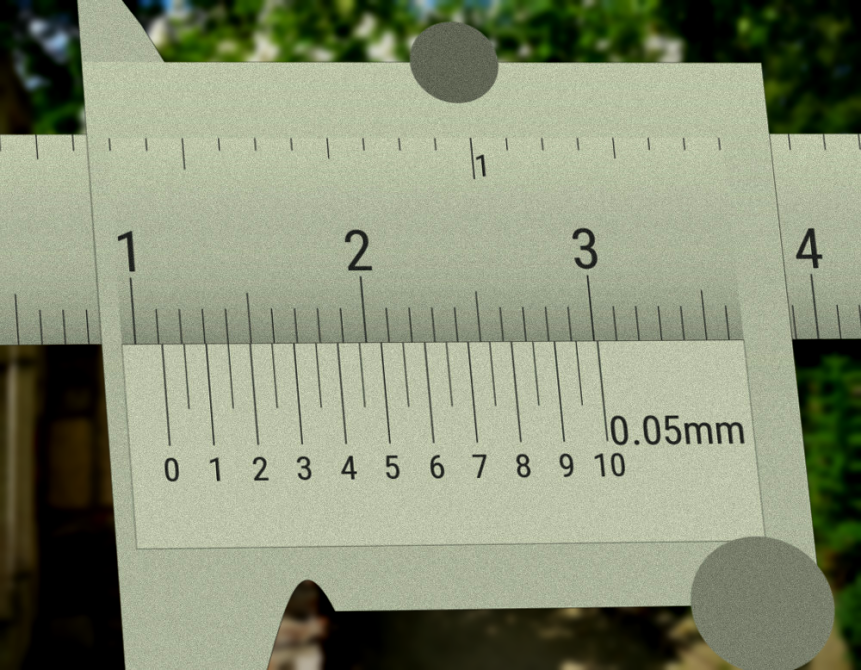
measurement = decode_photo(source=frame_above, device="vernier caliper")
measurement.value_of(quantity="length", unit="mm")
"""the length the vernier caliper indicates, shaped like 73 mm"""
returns 11.15 mm
